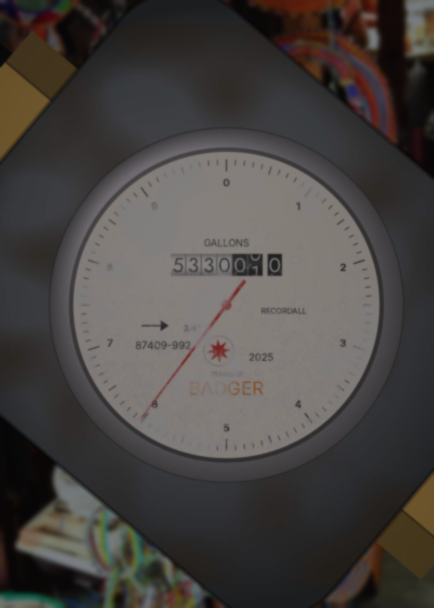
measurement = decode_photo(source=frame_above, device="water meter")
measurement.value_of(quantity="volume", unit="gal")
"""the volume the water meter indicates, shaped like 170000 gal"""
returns 5330006.0 gal
